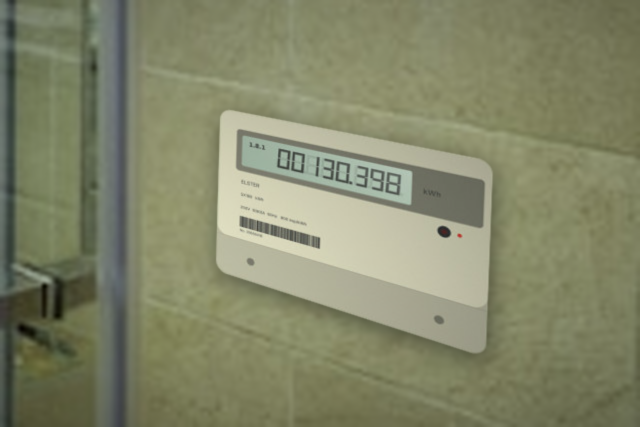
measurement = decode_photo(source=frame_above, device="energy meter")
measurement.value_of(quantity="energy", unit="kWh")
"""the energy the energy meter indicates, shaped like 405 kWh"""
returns 130.398 kWh
